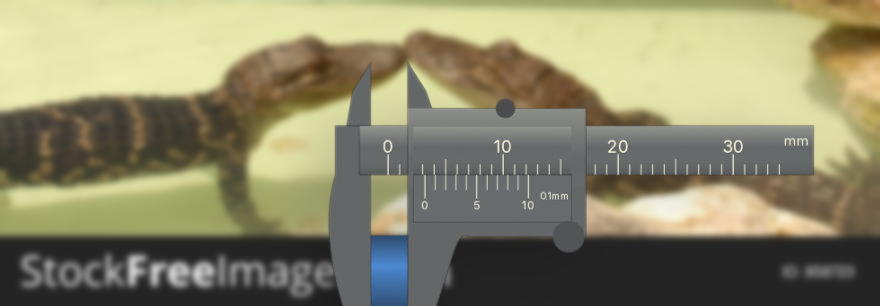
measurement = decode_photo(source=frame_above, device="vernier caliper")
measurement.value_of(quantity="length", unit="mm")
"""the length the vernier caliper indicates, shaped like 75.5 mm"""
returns 3.2 mm
